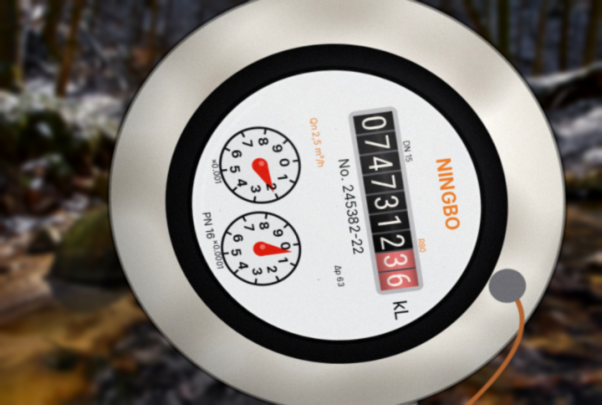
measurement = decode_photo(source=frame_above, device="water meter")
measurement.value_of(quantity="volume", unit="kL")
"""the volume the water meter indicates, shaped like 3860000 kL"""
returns 747312.3620 kL
